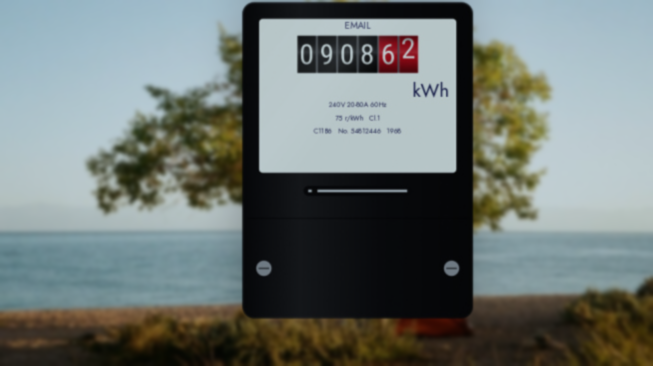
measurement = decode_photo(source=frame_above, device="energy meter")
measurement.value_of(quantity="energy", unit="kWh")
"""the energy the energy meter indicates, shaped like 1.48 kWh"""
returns 908.62 kWh
